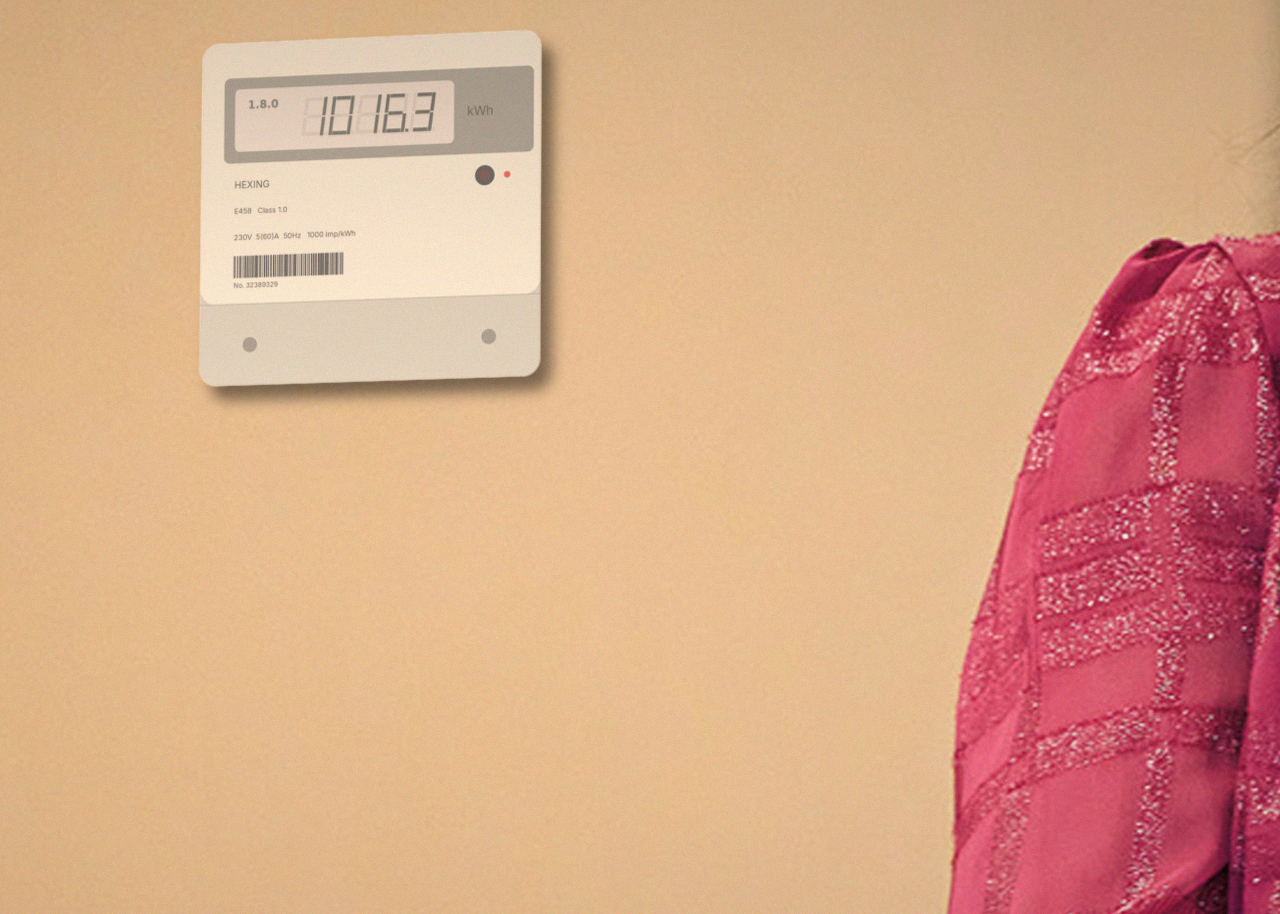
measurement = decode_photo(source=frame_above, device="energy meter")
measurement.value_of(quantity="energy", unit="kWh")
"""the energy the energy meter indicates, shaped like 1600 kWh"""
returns 1016.3 kWh
